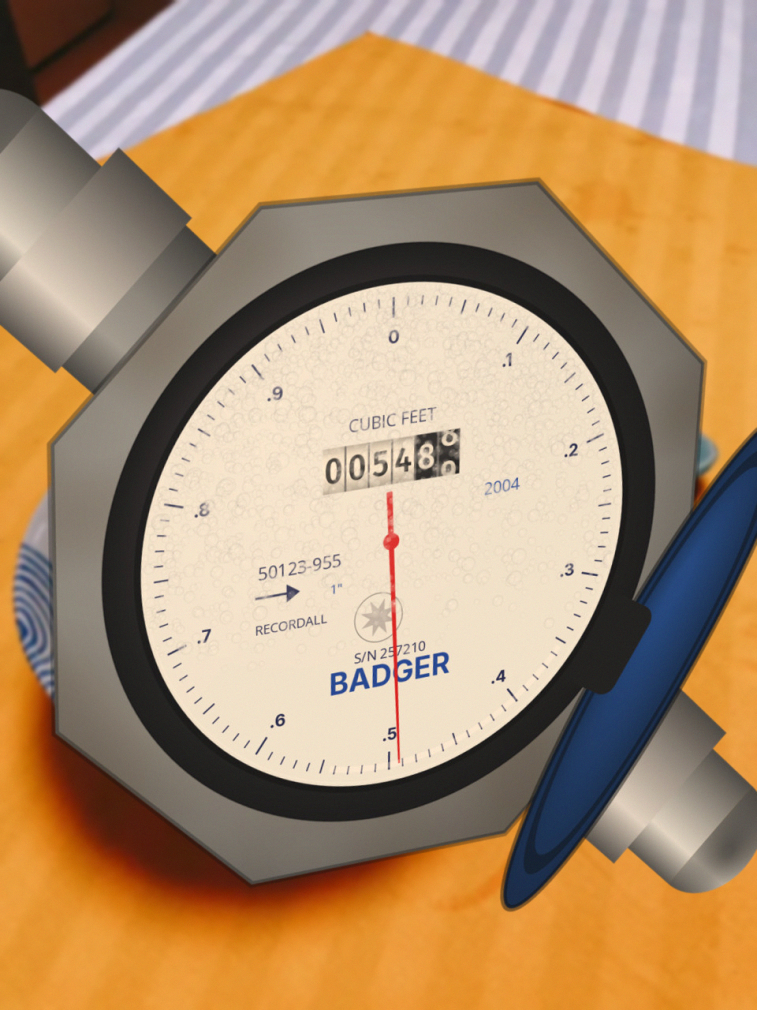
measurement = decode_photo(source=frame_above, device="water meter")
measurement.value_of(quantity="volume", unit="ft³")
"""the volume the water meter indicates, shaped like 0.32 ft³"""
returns 5488.49 ft³
